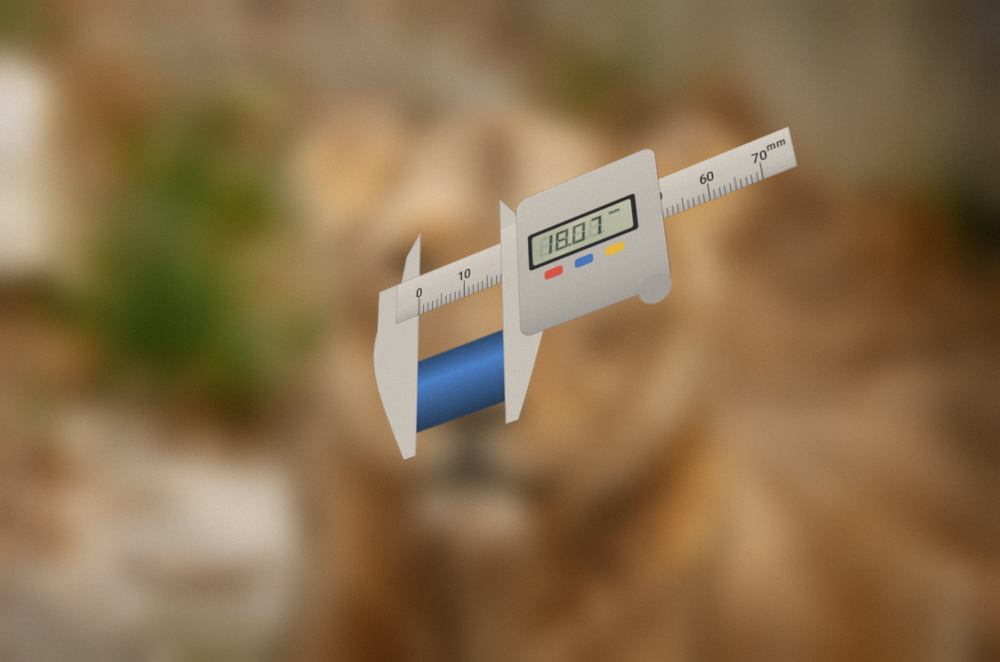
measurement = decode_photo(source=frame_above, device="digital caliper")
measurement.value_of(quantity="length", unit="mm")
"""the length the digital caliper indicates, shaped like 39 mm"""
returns 18.07 mm
